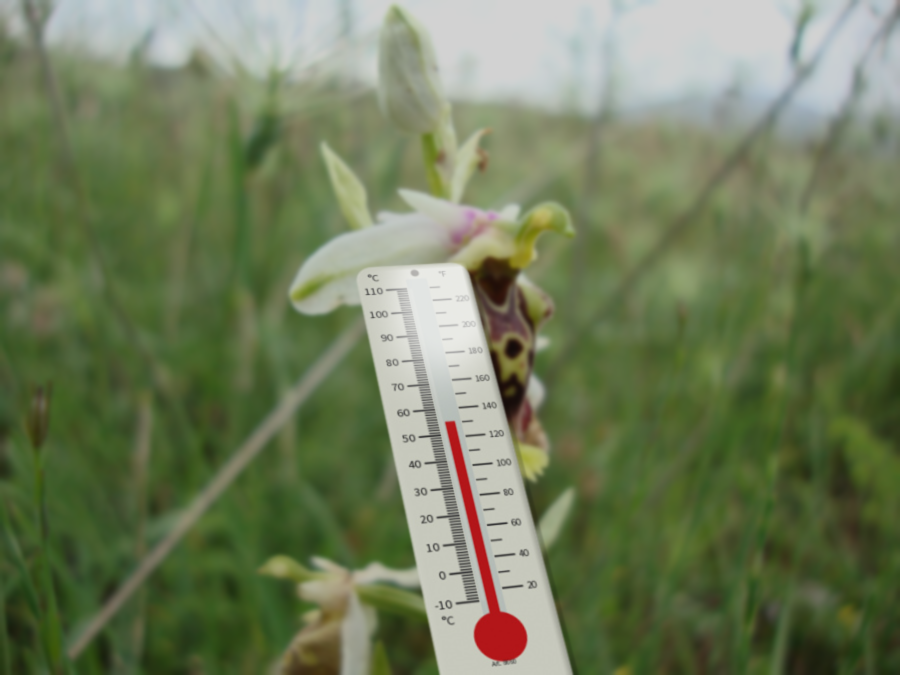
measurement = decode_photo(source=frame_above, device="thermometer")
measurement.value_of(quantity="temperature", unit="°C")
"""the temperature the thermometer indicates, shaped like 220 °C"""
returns 55 °C
